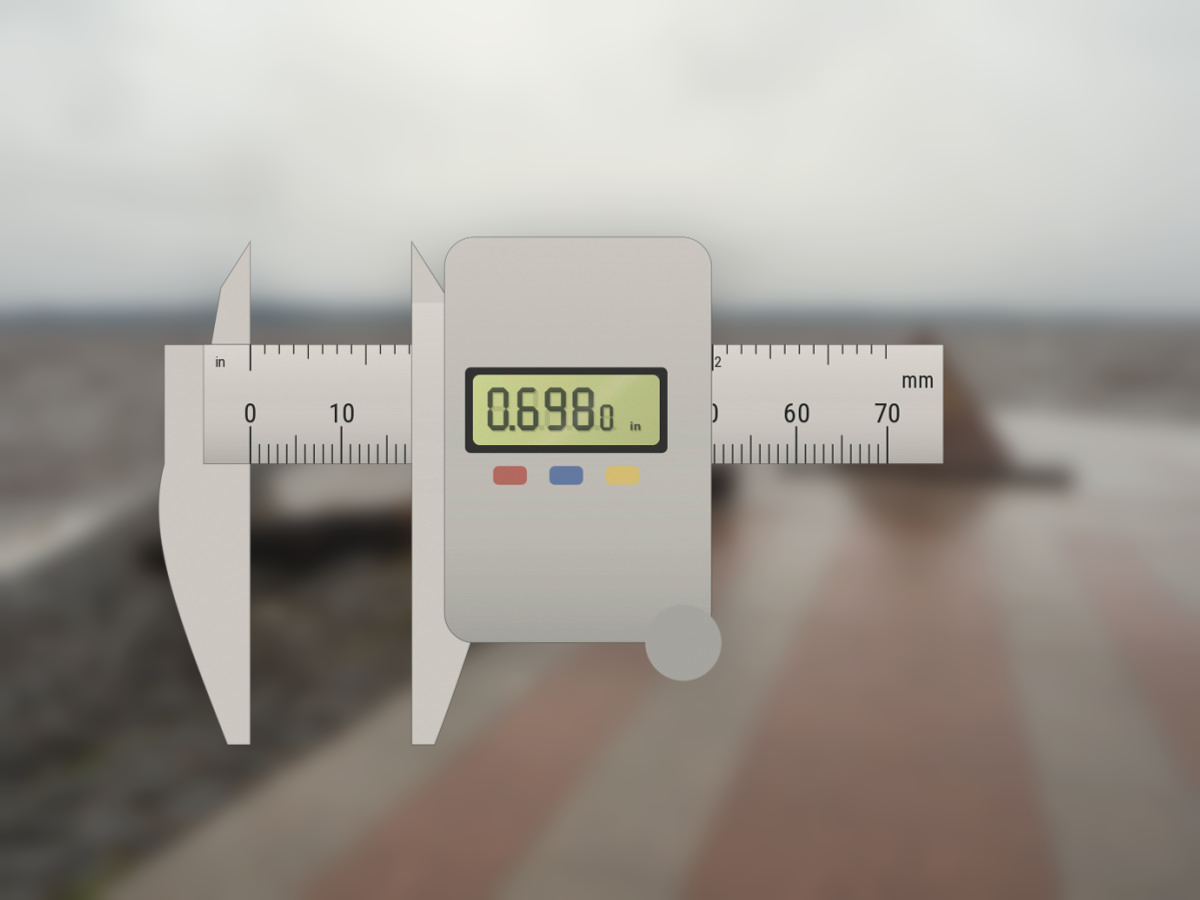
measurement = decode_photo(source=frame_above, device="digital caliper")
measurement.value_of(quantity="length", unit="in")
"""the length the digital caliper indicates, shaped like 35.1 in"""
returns 0.6980 in
